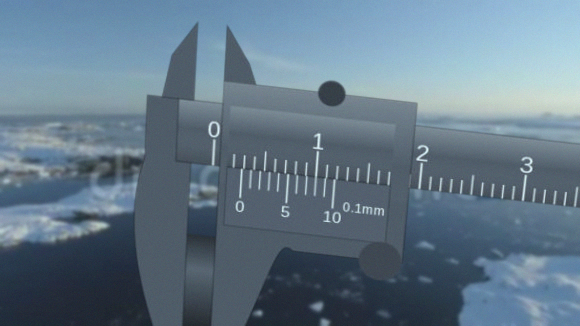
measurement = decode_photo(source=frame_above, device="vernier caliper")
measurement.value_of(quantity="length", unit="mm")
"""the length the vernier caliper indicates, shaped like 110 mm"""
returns 2.8 mm
